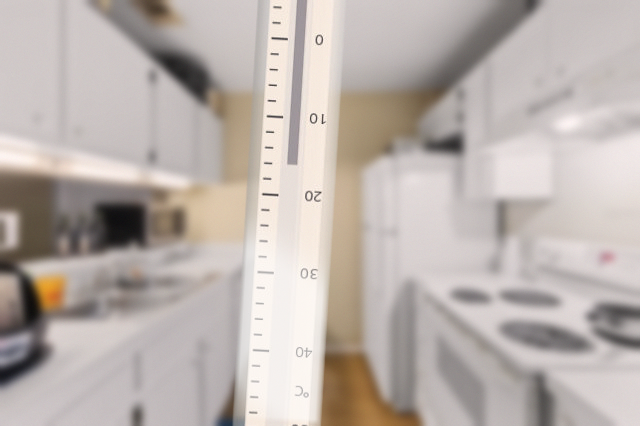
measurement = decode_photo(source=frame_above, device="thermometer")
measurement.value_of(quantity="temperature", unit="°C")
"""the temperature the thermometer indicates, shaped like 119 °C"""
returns 16 °C
